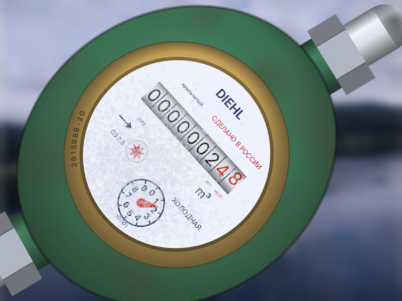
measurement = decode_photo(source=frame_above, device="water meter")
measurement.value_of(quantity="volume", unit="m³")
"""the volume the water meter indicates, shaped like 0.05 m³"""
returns 2.481 m³
